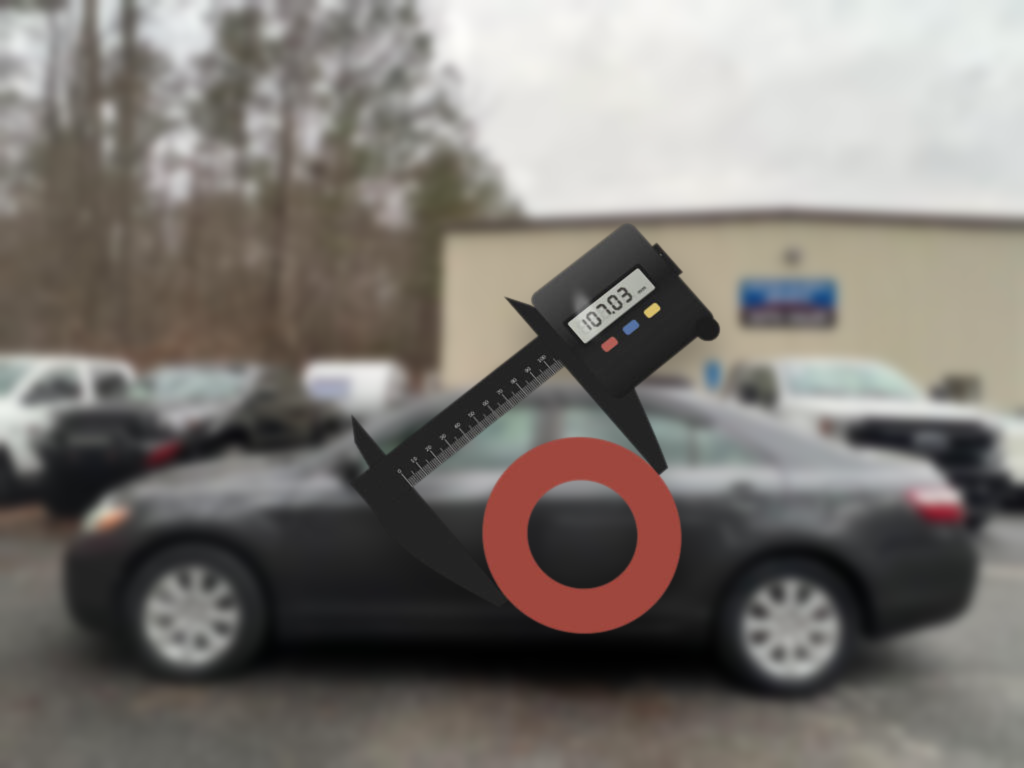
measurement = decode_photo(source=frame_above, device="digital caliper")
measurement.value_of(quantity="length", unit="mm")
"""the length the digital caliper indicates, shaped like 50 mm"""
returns 107.03 mm
